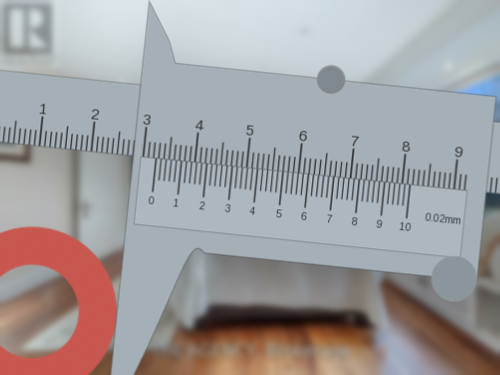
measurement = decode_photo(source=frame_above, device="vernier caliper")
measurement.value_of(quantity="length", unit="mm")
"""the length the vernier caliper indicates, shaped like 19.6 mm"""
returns 32.5 mm
